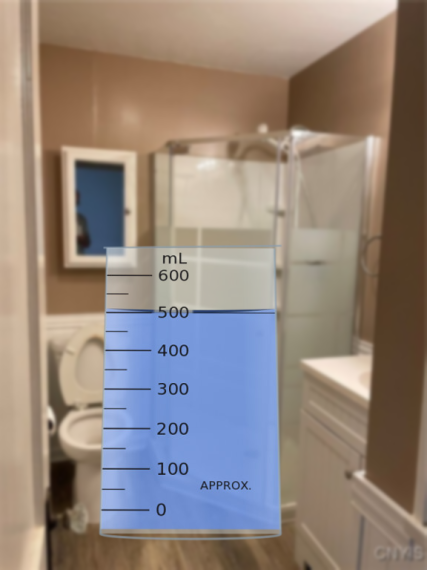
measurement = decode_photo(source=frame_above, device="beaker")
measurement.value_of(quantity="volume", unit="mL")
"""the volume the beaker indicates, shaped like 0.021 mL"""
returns 500 mL
